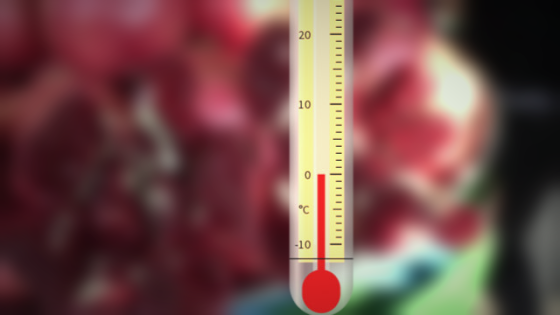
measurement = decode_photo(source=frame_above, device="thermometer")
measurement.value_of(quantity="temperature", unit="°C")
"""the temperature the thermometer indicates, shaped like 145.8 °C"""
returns 0 °C
